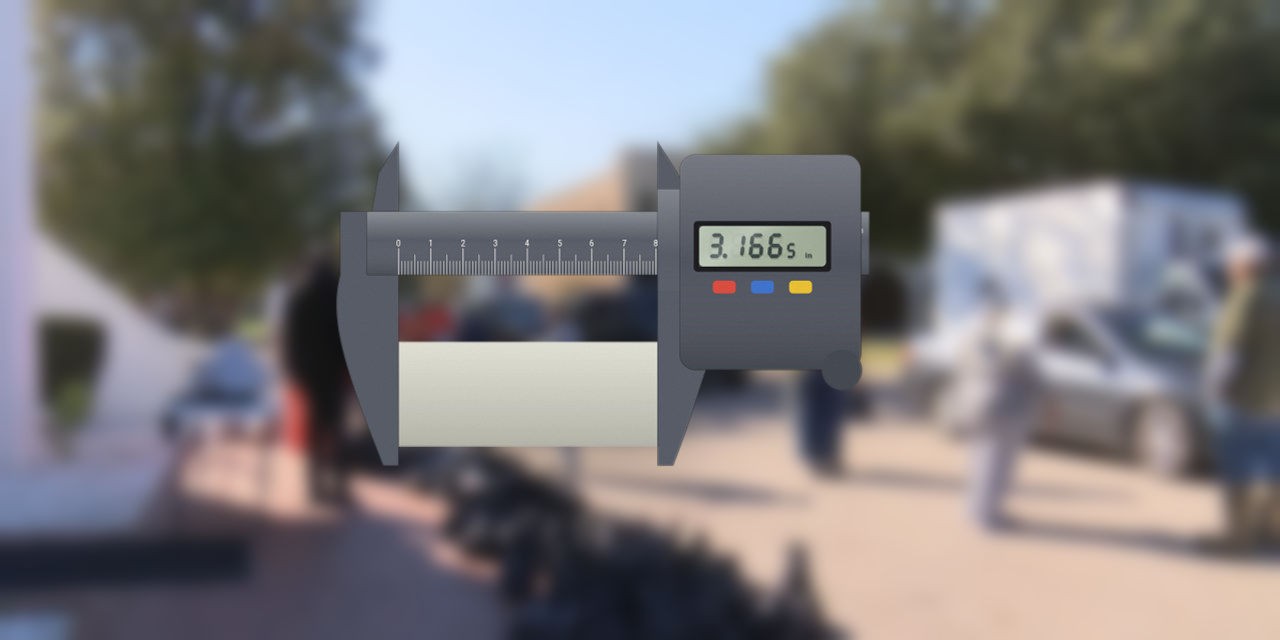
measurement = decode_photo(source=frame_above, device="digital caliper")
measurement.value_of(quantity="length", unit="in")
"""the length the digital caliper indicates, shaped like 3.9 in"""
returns 3.1665 in
